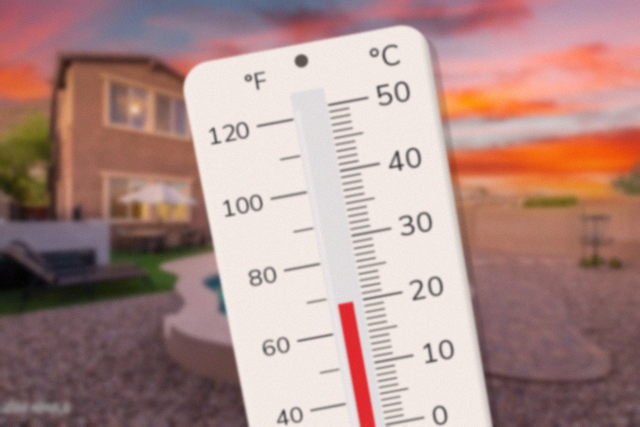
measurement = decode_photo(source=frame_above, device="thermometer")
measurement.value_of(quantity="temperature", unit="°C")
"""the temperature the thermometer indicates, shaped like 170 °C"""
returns 20 °C
